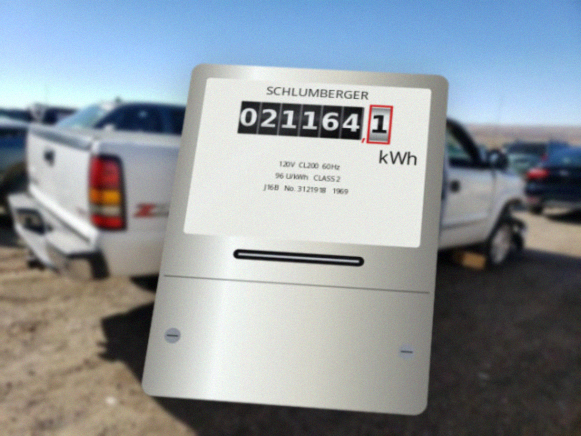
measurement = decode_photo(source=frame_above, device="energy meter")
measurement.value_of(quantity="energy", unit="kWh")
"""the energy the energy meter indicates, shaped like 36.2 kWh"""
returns 21164.1 kWh
